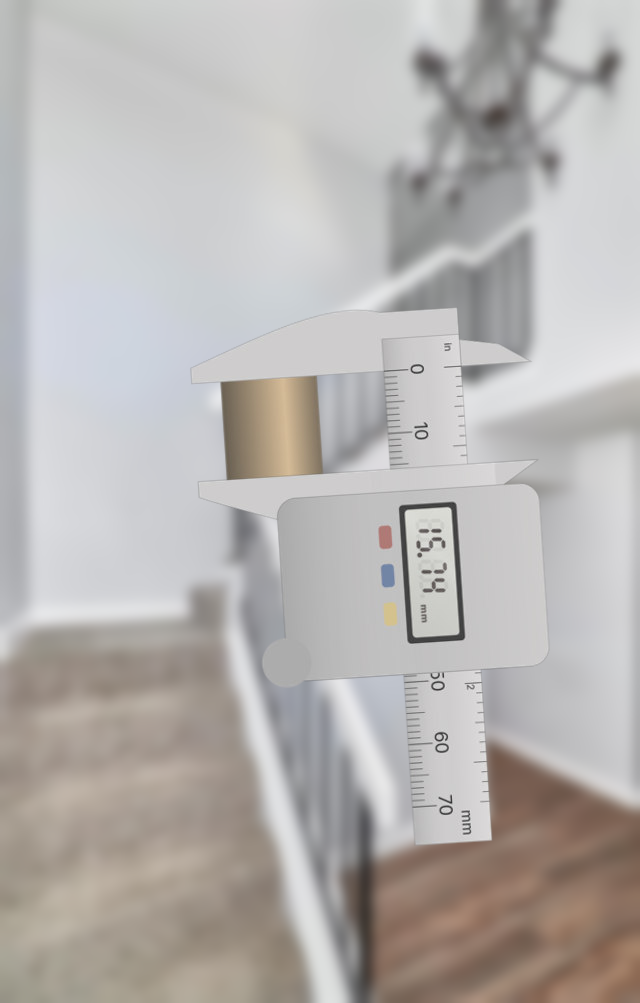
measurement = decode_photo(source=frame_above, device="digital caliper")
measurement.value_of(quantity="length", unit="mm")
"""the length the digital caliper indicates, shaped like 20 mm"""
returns 15.74 mm
